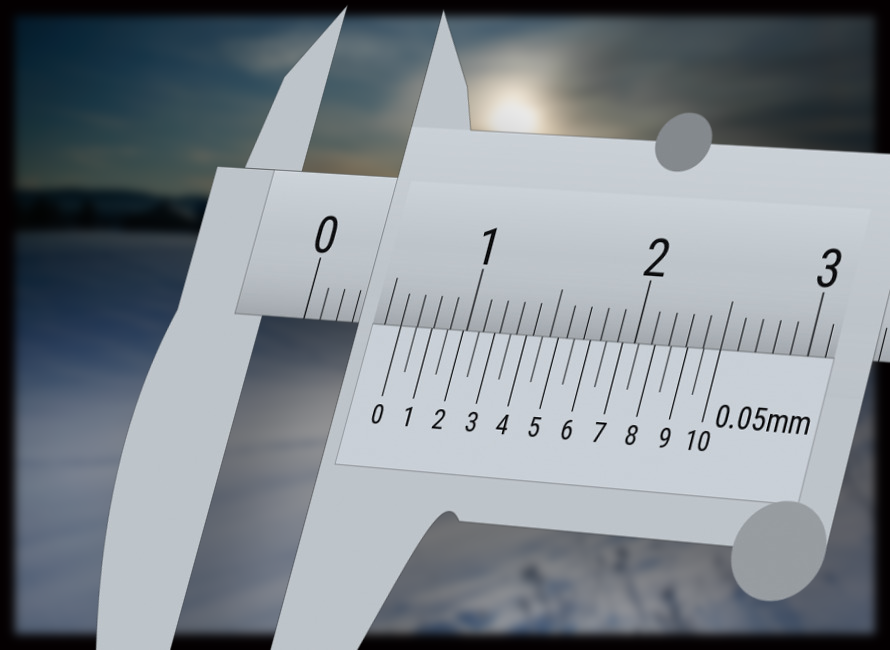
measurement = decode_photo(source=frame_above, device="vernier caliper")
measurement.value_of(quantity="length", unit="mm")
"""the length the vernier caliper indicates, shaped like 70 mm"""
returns 6.0 mm
